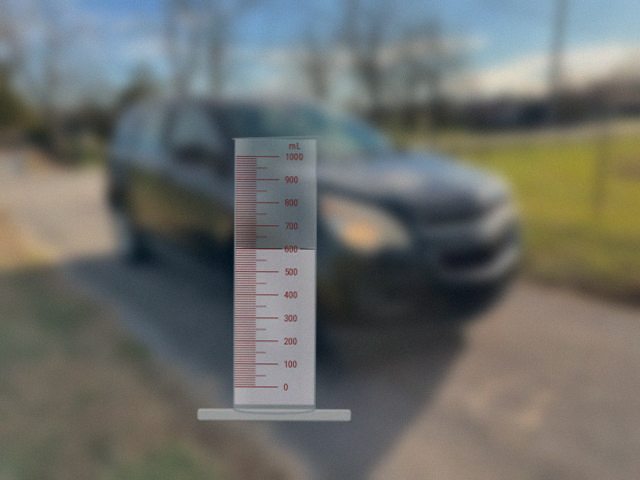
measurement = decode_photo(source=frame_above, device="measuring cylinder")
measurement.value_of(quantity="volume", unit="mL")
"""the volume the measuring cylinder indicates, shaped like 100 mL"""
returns 600 mL
